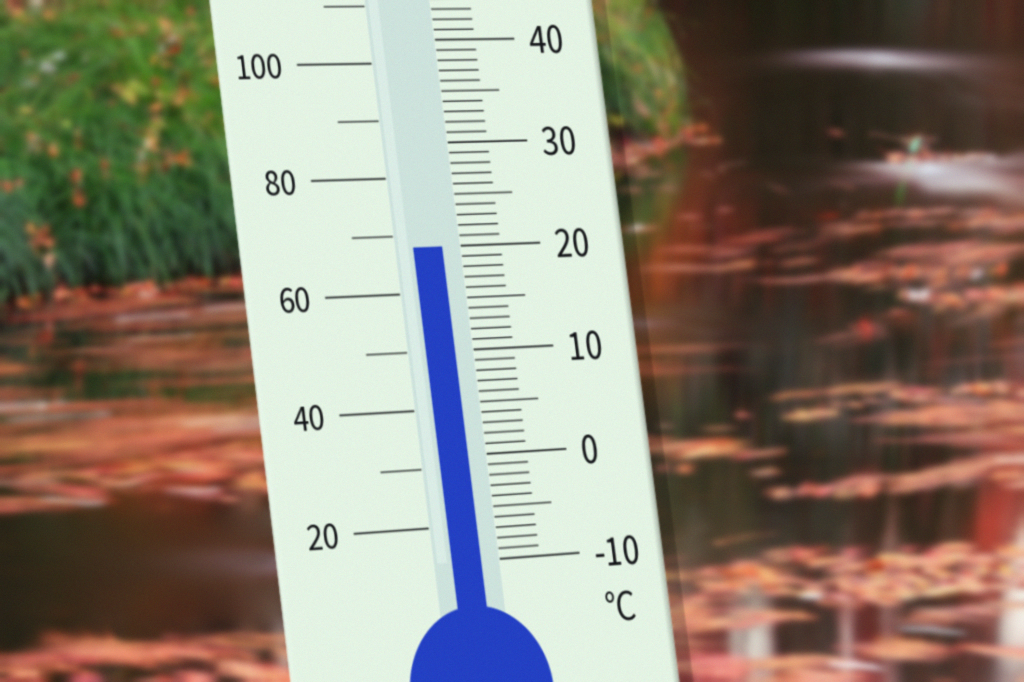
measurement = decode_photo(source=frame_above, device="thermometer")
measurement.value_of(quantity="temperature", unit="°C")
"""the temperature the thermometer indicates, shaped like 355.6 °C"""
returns 20 °C
